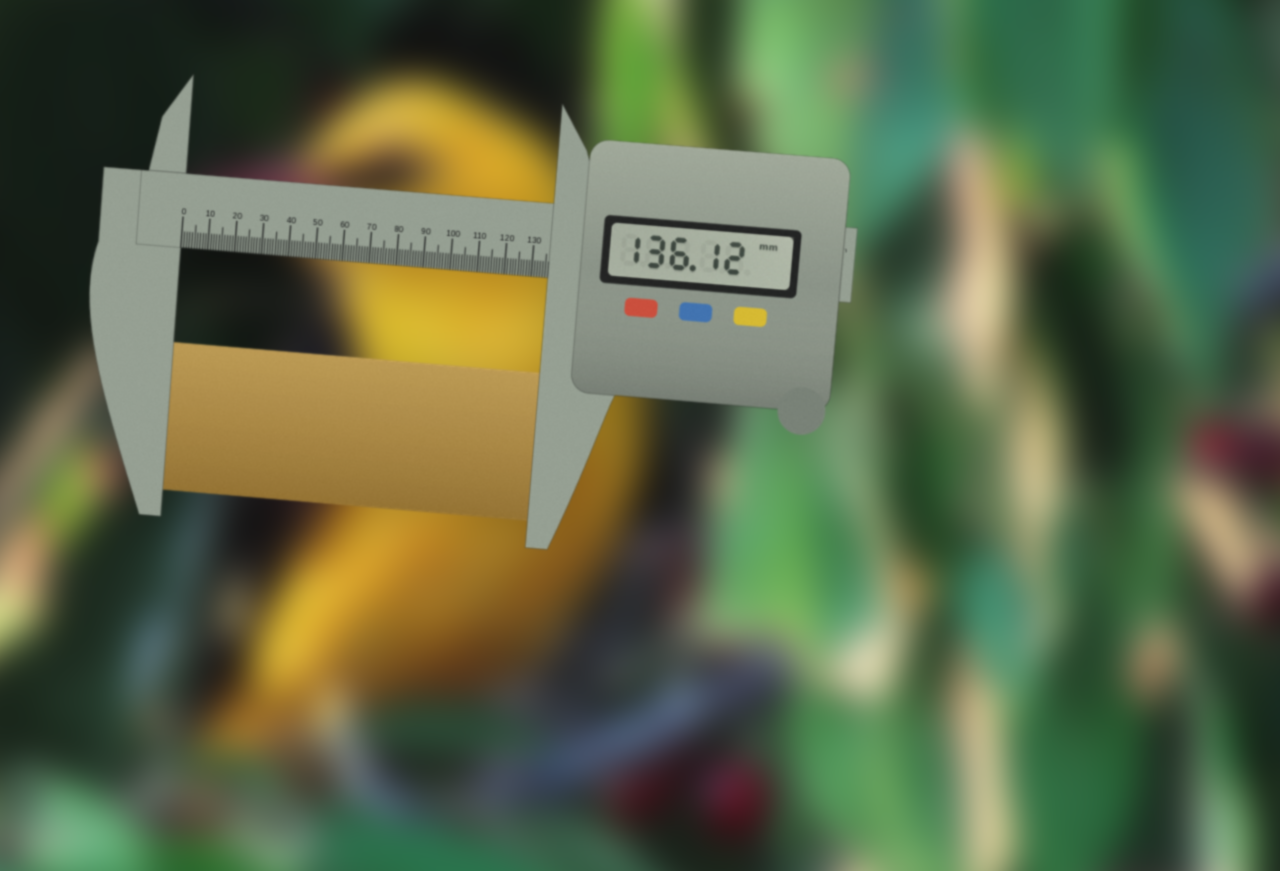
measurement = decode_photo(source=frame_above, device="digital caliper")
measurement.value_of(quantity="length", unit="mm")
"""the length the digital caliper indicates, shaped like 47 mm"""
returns 136.12 mm
